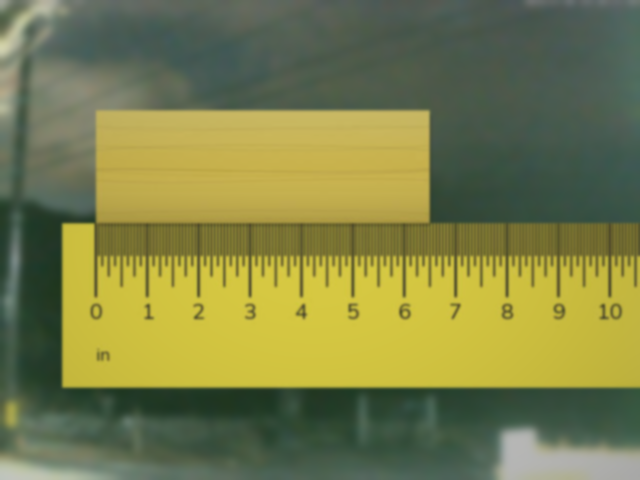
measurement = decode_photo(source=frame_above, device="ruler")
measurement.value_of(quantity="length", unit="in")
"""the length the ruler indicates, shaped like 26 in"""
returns 6.5 in
